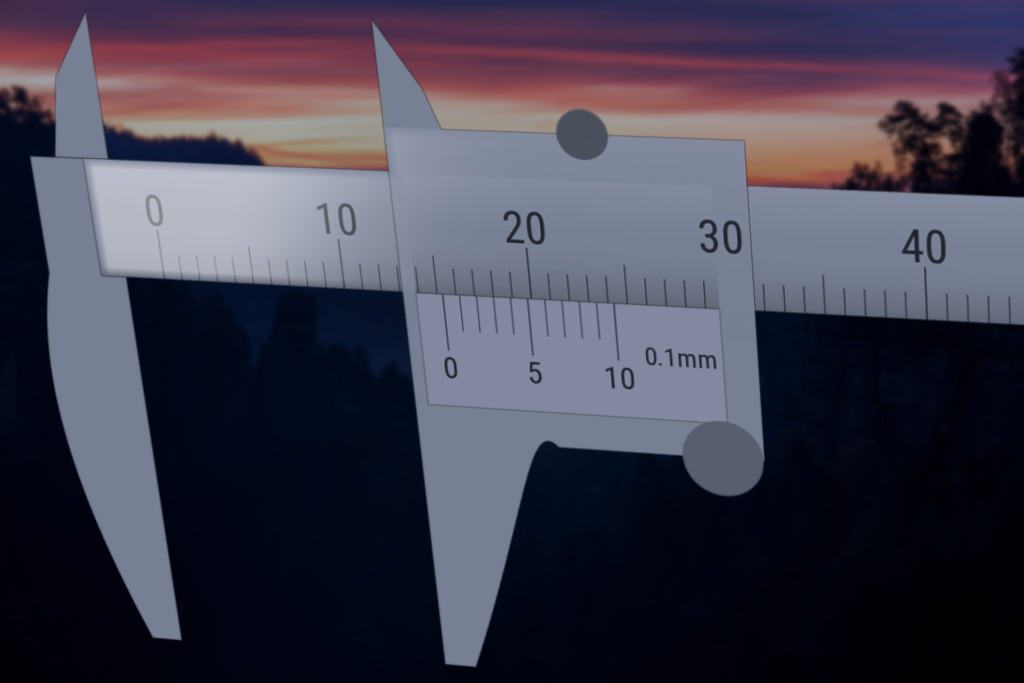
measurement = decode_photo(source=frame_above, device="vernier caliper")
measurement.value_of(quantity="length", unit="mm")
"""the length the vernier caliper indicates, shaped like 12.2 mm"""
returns 15.3 mm
